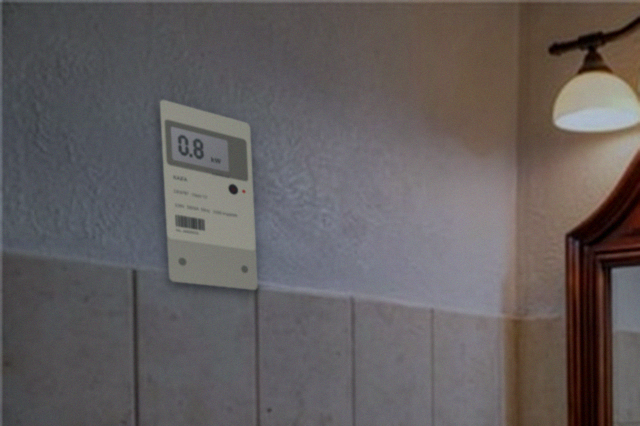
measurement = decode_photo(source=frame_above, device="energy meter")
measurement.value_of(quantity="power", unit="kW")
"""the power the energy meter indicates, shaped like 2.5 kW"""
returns 0.8 kW
